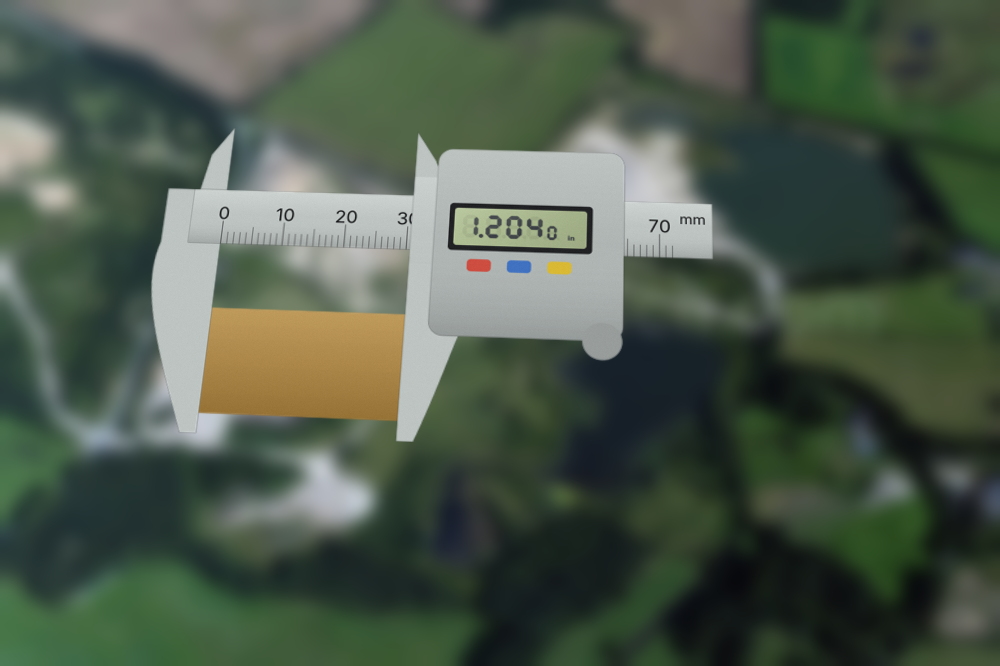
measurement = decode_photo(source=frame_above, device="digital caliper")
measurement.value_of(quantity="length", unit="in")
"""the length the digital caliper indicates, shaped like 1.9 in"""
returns 1.2040 in
